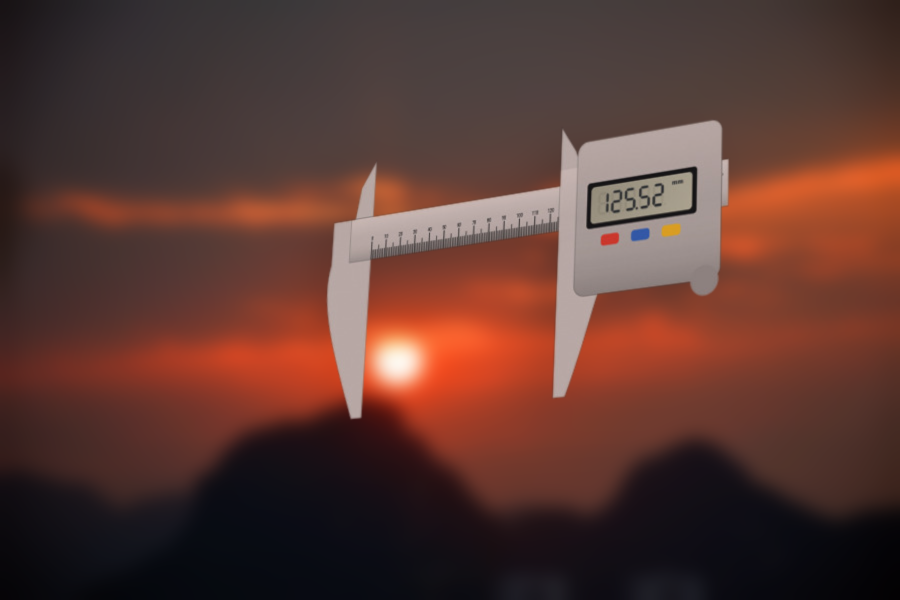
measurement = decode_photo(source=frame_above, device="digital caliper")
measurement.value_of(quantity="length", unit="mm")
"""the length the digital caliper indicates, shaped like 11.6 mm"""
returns 125.52 mm
